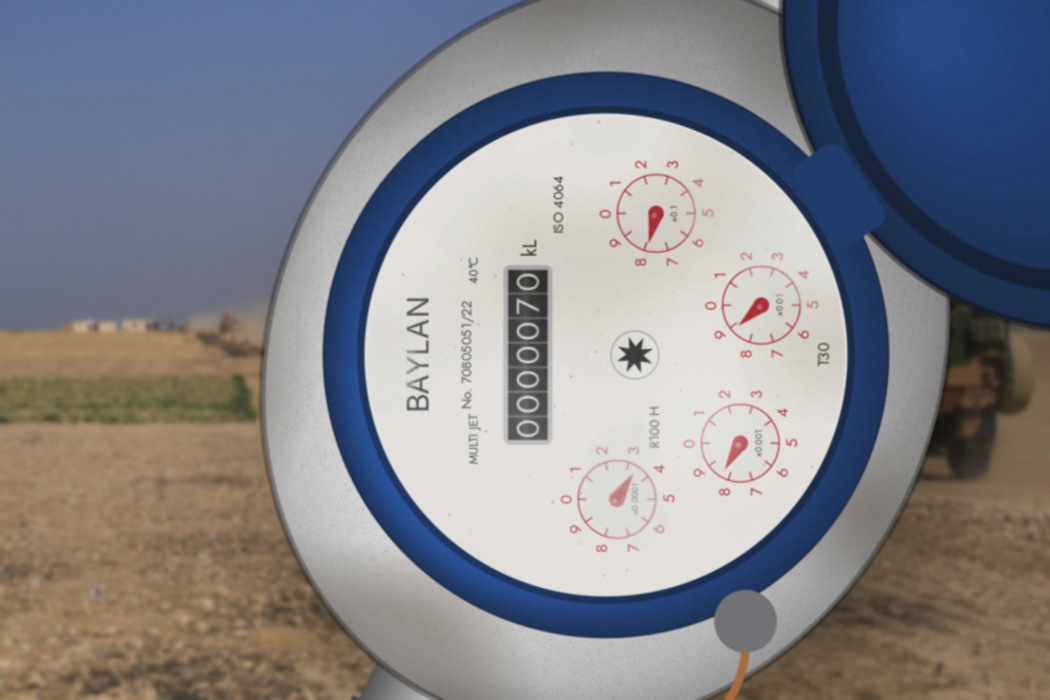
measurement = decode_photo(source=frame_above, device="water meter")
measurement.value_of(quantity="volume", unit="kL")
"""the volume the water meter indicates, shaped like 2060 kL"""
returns 70.7883 kL
